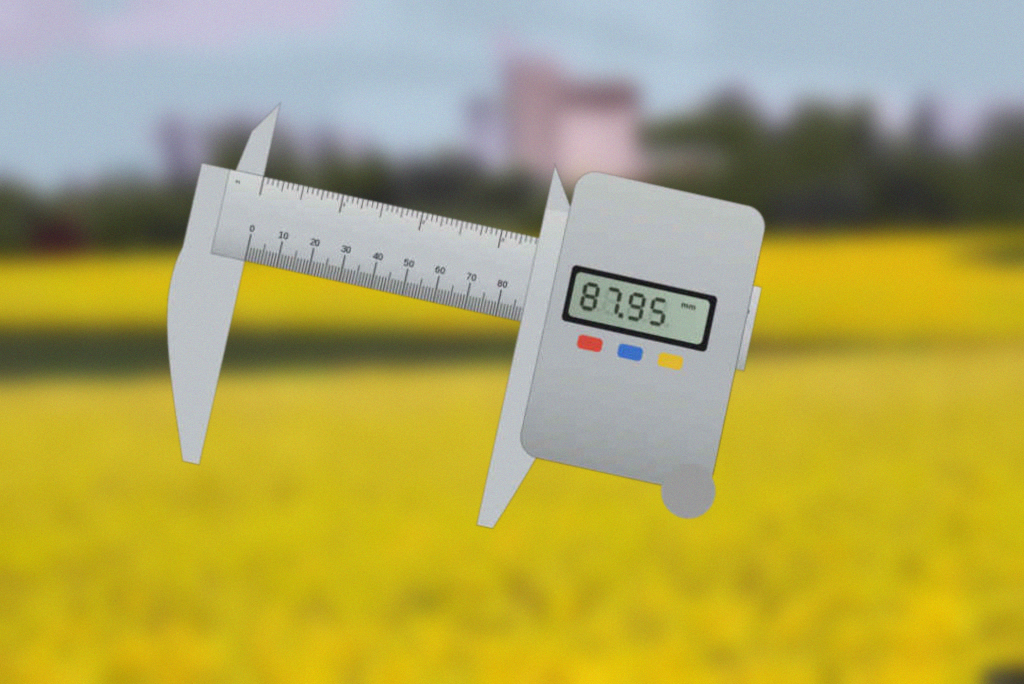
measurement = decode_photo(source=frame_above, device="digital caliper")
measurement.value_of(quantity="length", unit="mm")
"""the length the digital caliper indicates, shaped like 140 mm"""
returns 87.95 mm
